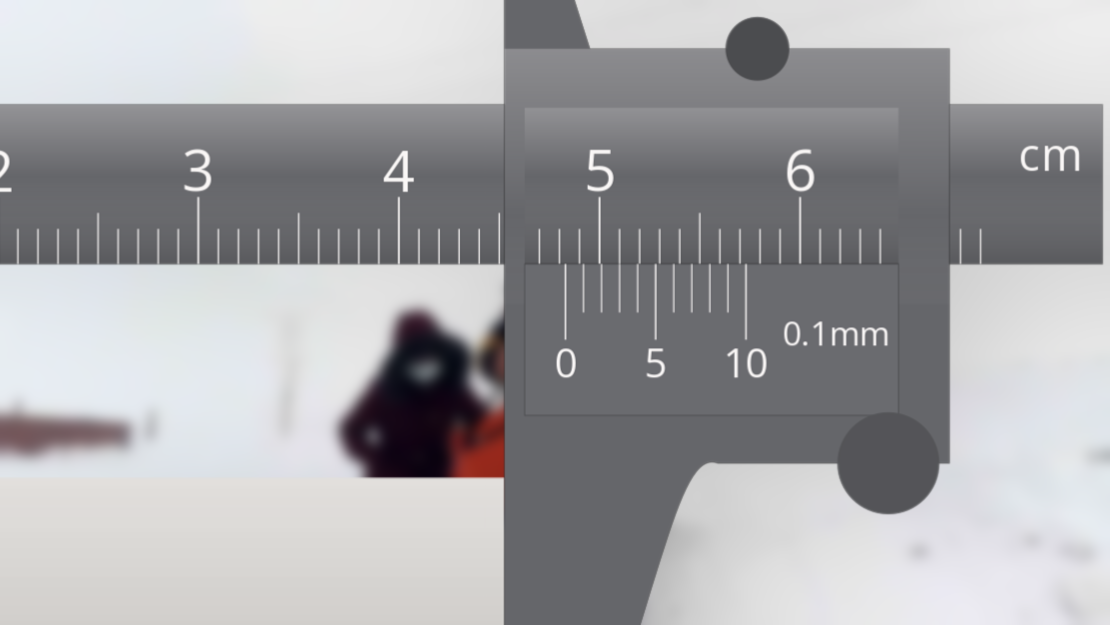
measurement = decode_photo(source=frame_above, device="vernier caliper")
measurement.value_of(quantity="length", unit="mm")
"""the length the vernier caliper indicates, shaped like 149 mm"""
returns 48.3 mm
